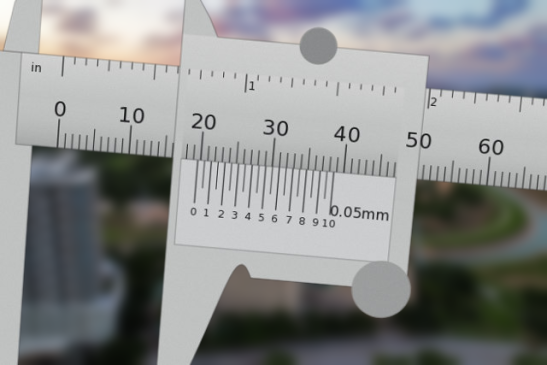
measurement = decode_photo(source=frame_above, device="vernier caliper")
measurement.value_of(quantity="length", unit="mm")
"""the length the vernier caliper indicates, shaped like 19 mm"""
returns 19.6 mm
